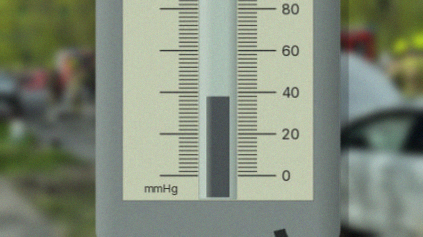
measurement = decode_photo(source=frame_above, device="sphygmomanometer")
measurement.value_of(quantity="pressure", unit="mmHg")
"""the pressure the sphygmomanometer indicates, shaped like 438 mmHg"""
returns 38 mmHg
